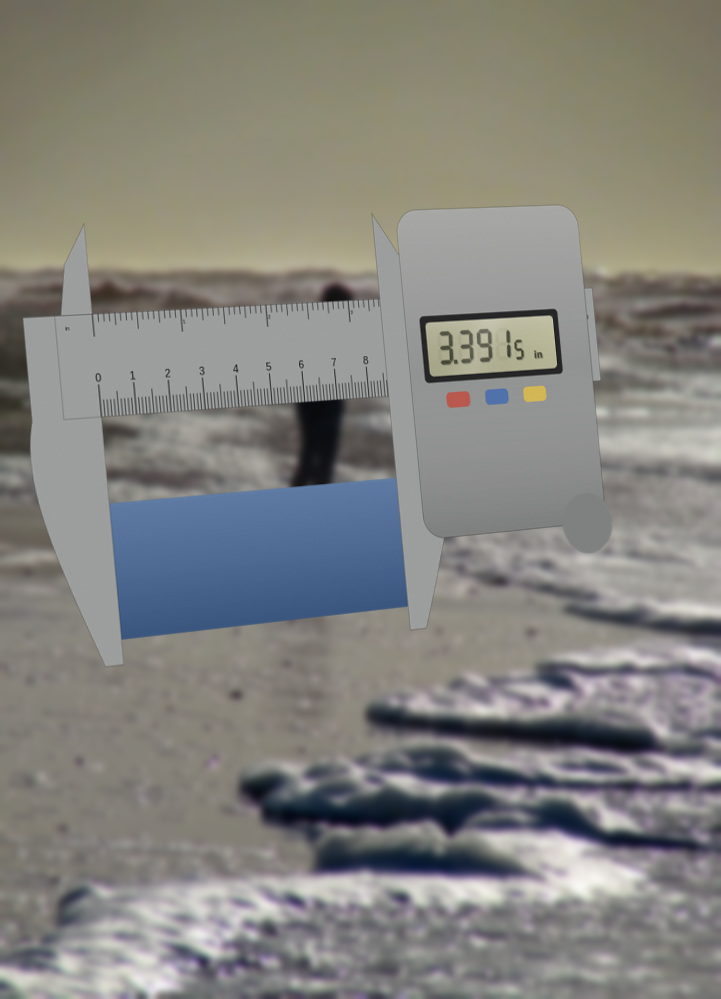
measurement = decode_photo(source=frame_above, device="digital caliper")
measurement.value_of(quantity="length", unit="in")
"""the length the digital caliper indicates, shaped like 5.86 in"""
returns 3.3915 in
